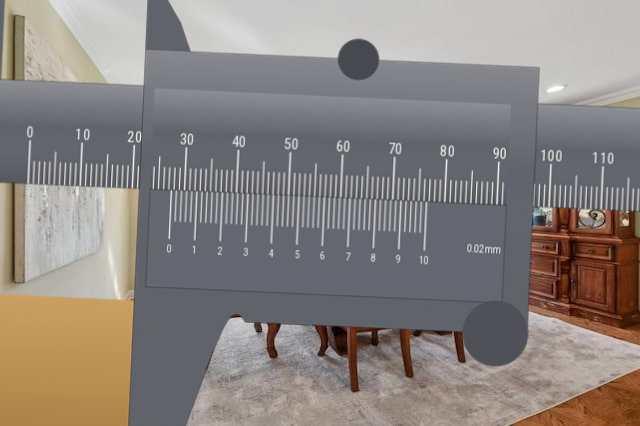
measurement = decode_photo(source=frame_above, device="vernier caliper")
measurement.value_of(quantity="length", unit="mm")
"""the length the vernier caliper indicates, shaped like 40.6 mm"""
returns 27.5 mm
